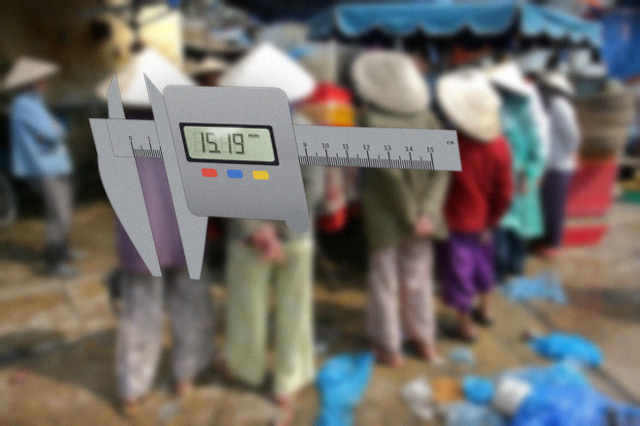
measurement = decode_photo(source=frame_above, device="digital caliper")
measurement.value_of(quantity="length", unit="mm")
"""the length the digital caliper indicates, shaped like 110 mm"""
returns 15.19 mm
